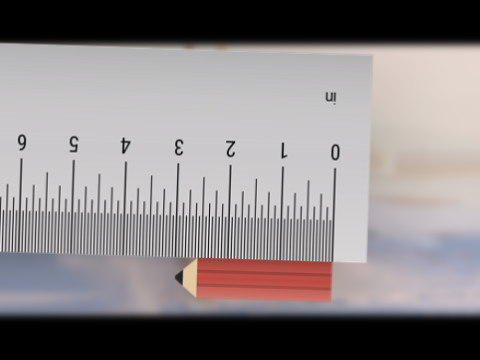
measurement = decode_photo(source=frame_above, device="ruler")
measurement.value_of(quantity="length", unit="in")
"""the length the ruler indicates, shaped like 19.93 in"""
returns 3 in
